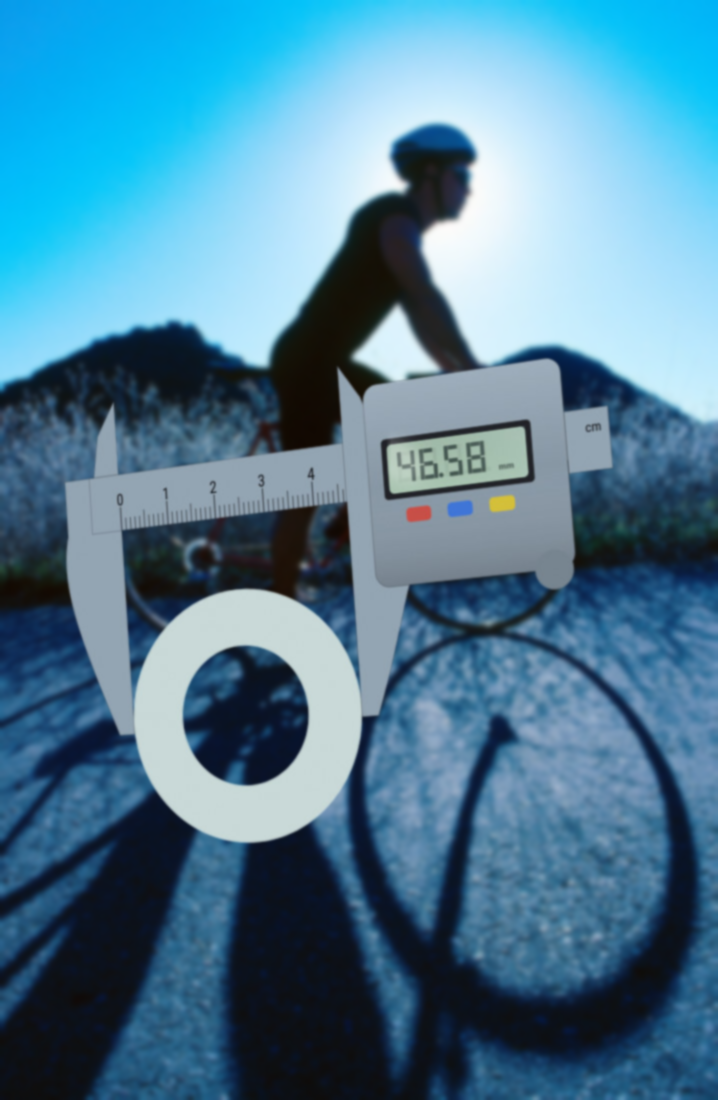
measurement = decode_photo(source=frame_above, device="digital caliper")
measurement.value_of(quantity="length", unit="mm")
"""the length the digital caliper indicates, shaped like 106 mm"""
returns 46.58 mm
